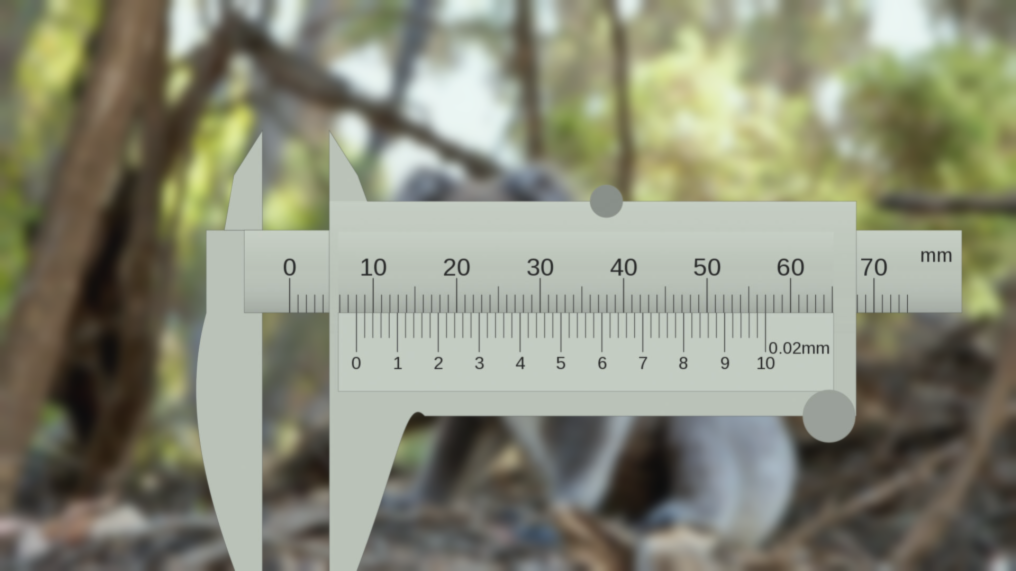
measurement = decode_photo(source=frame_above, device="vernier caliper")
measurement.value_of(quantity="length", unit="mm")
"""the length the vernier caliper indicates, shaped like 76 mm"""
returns 8.0 mm
